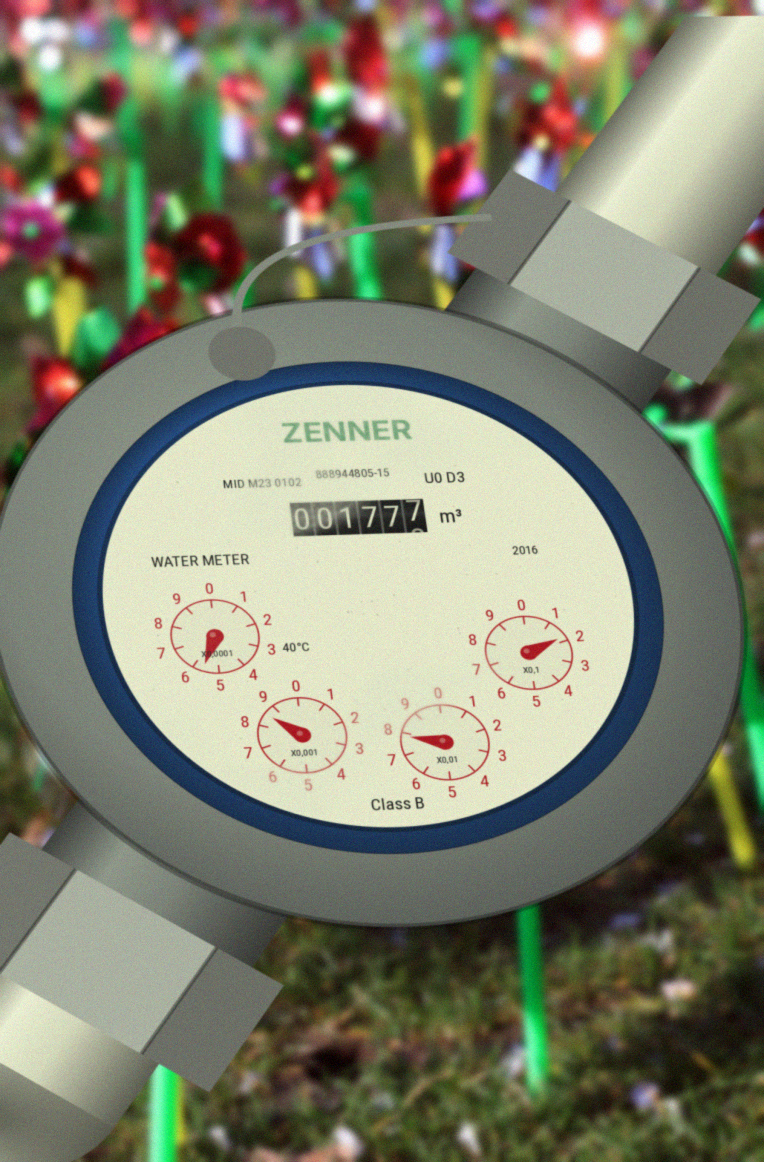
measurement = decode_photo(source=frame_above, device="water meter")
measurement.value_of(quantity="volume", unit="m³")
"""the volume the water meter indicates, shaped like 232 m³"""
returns 1777.1785 m³
